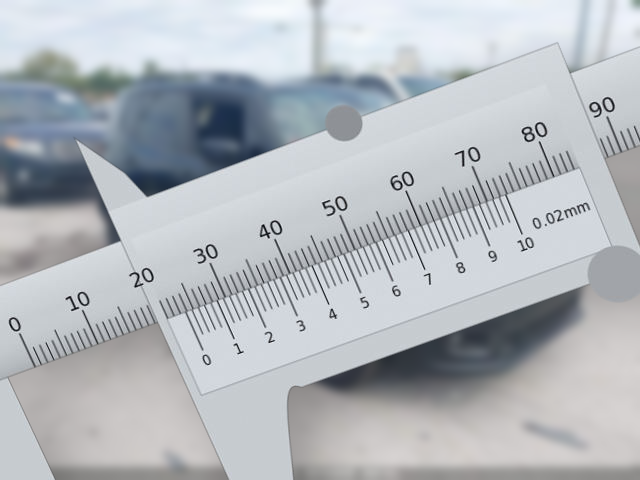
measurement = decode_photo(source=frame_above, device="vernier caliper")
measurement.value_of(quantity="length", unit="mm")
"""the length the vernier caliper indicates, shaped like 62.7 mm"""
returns 23.8 mm
